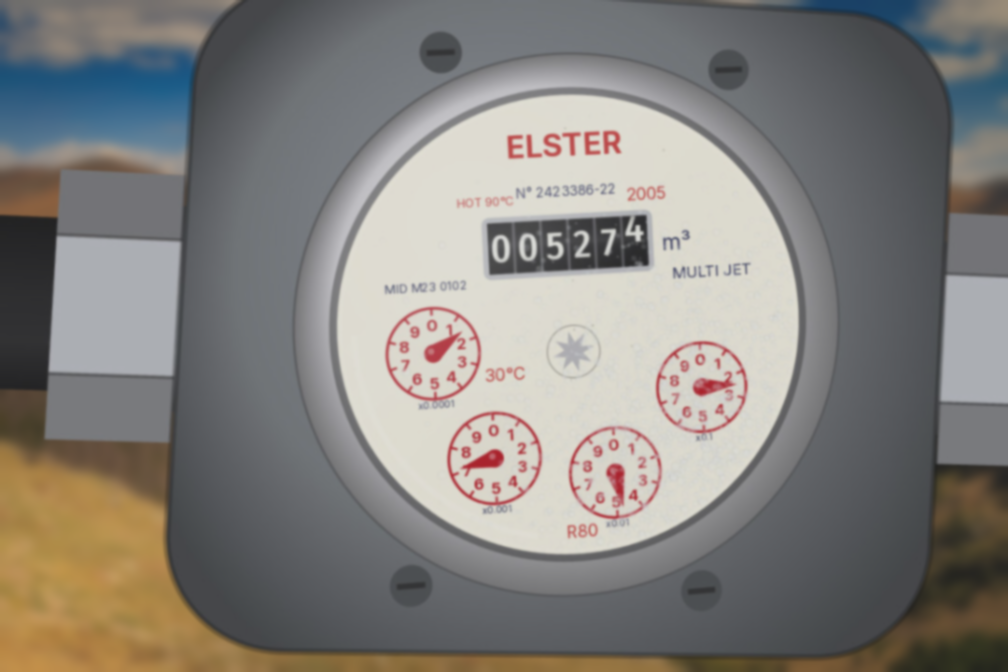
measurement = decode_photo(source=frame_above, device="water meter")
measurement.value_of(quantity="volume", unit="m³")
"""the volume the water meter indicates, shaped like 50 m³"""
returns 5274.2471 m³
